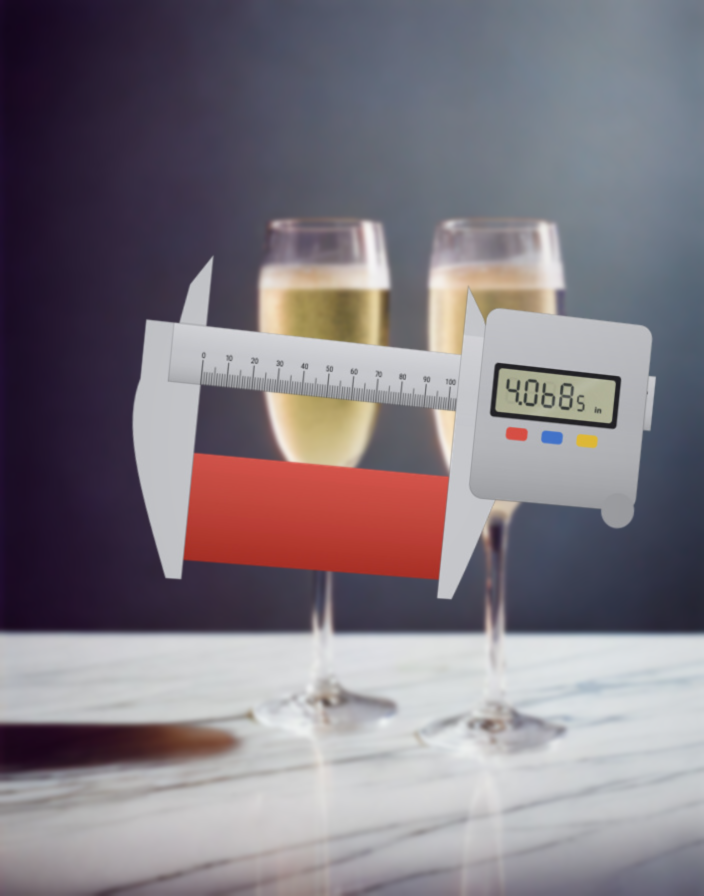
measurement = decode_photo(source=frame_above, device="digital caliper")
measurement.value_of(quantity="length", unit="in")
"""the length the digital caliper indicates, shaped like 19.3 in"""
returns 4.0685 in
